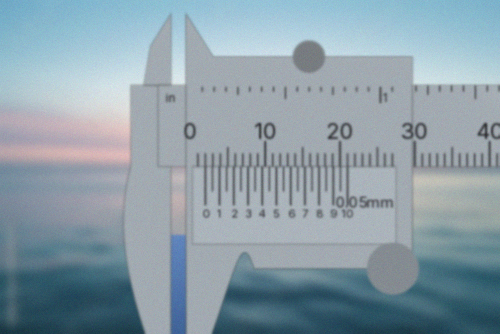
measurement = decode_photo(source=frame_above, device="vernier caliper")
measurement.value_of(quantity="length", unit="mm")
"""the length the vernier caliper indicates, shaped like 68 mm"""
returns 2.0 mm
